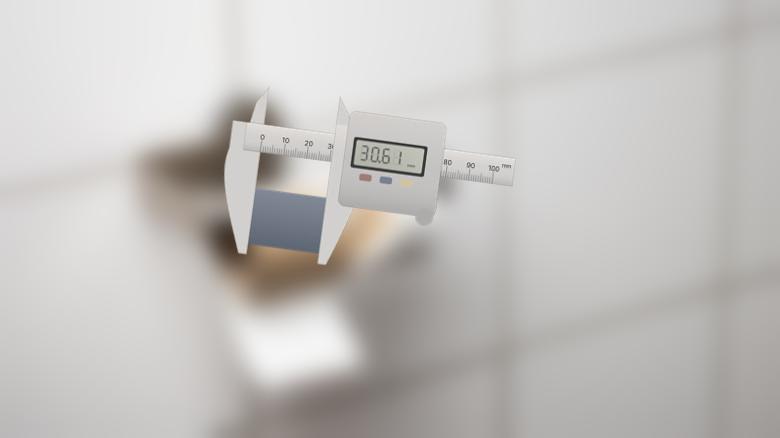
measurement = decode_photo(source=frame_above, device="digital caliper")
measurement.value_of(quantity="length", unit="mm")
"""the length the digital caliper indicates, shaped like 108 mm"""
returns 30.61 mm
